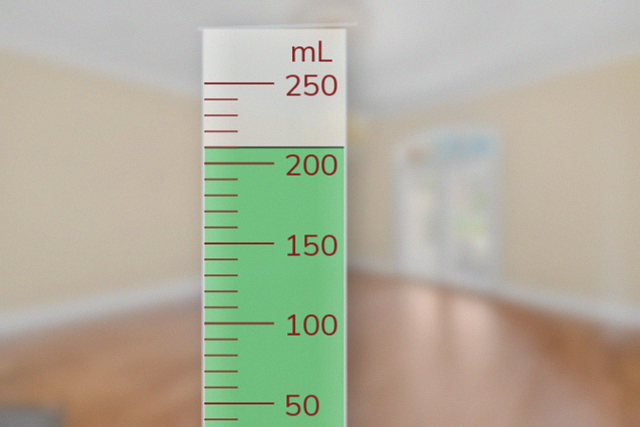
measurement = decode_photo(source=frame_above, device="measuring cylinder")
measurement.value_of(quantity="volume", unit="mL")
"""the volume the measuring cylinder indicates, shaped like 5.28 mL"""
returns 210 mL
